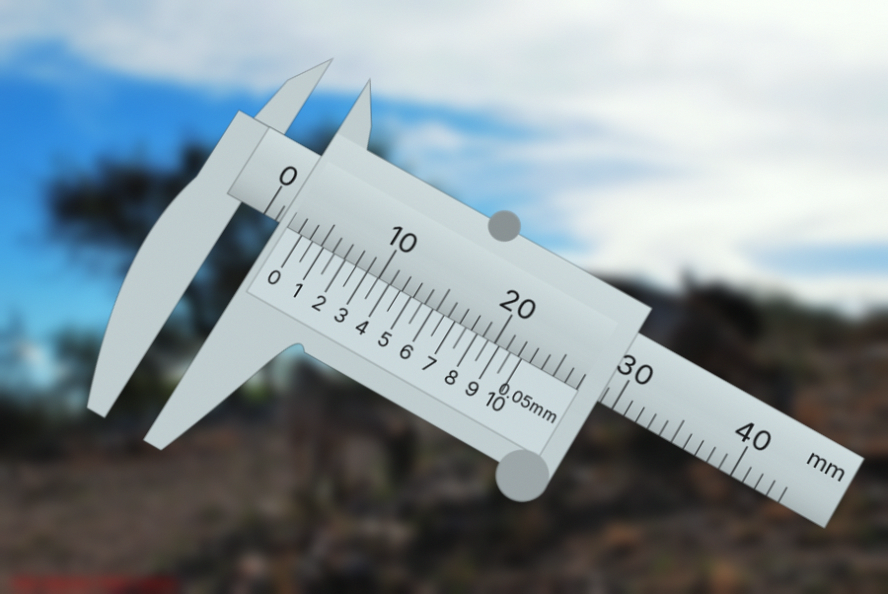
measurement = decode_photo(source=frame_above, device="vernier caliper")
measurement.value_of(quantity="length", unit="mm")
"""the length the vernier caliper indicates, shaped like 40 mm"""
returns 3.3 mm
